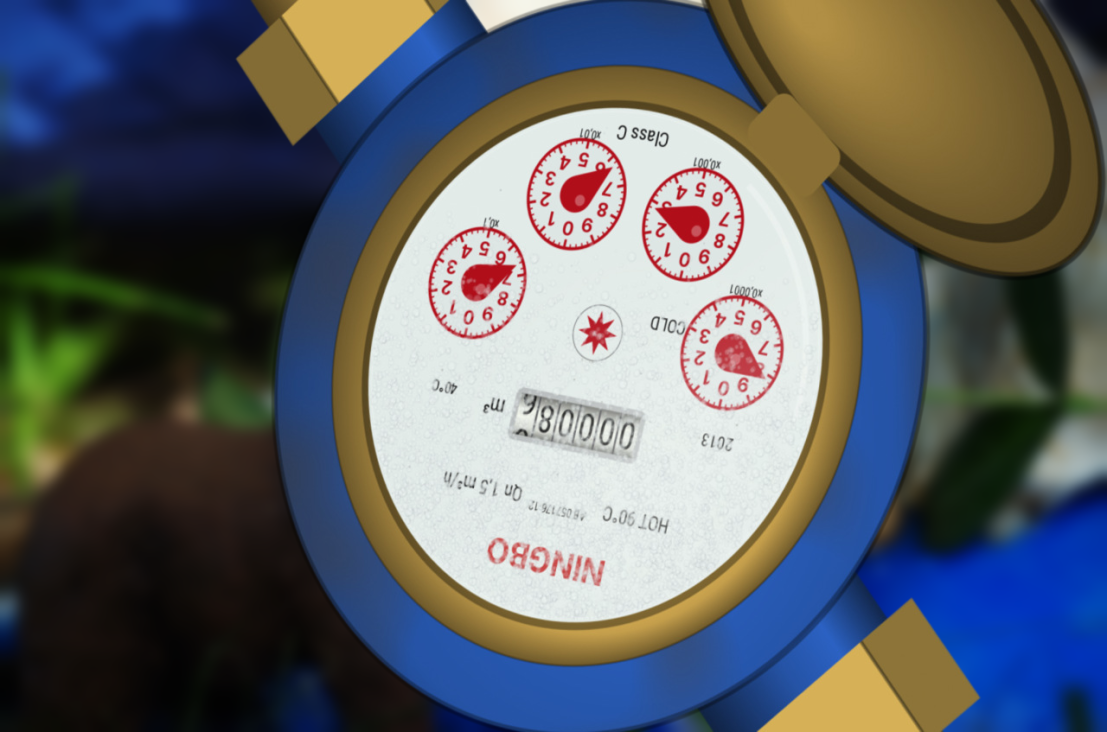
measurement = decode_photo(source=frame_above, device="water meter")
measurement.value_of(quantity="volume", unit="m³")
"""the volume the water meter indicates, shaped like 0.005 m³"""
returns 85.6628 m³
